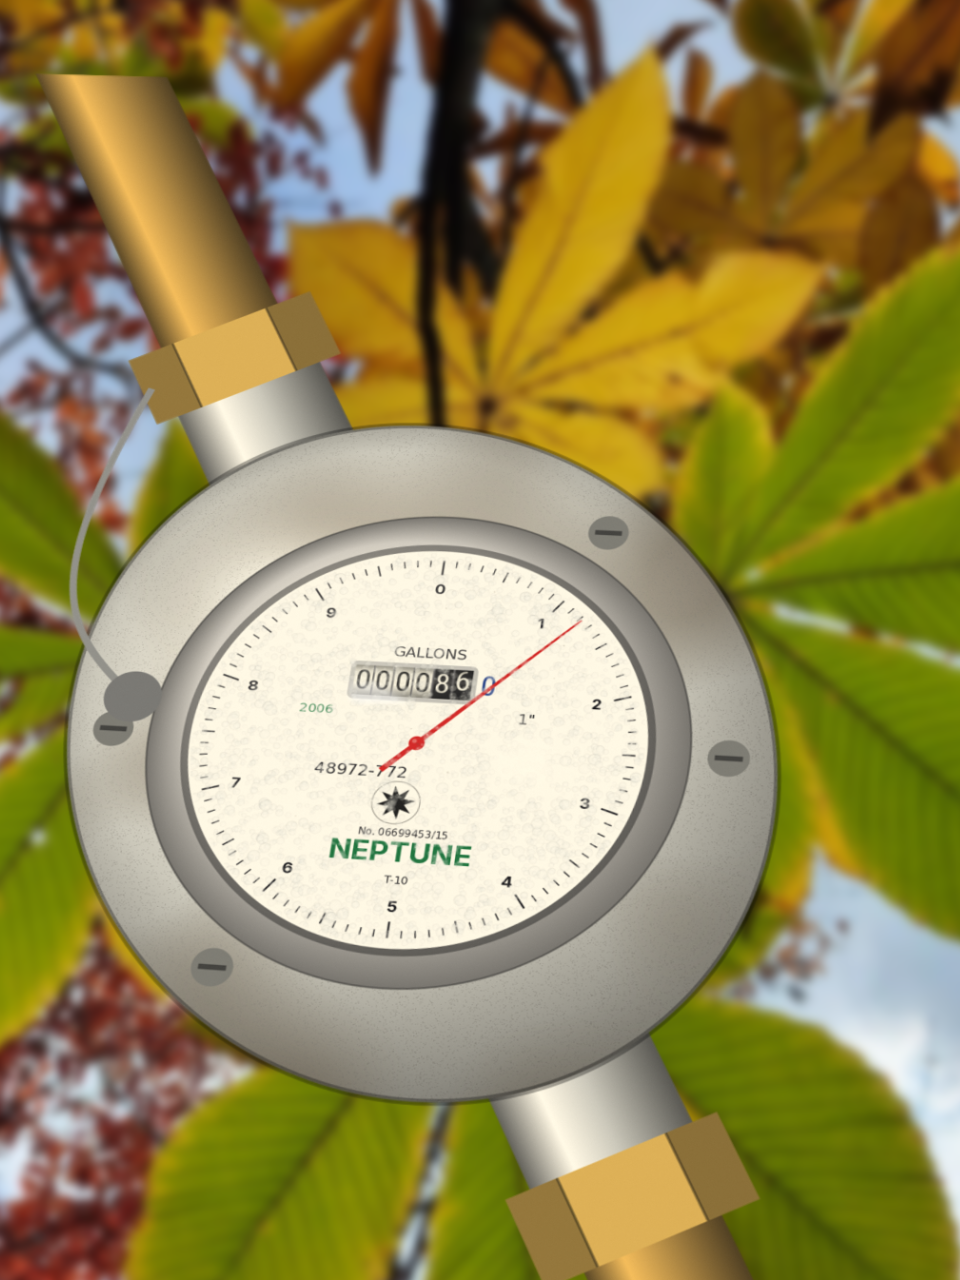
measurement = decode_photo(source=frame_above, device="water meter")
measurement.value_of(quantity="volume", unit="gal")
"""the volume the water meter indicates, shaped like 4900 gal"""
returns 861.2 gal
